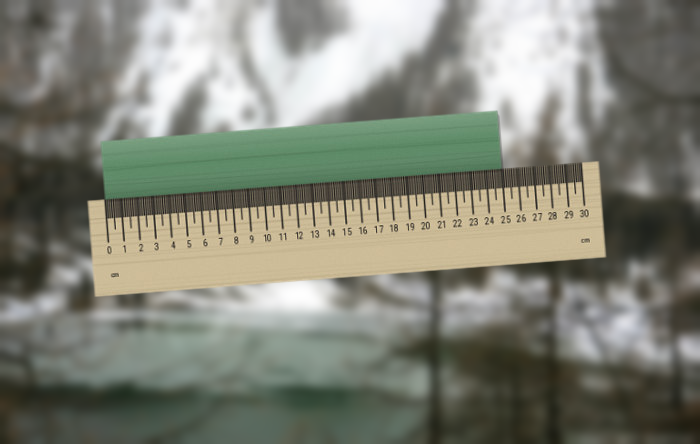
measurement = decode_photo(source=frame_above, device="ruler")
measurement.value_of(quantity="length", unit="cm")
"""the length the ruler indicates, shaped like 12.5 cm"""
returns 25 cm
